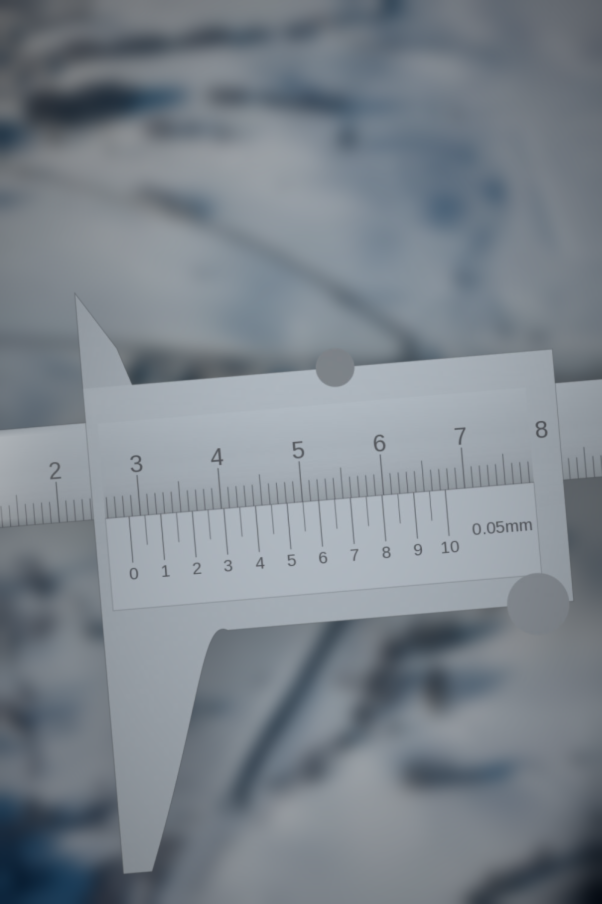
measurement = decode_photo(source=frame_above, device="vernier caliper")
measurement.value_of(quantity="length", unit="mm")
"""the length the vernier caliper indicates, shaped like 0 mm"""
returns 28.6 mm
